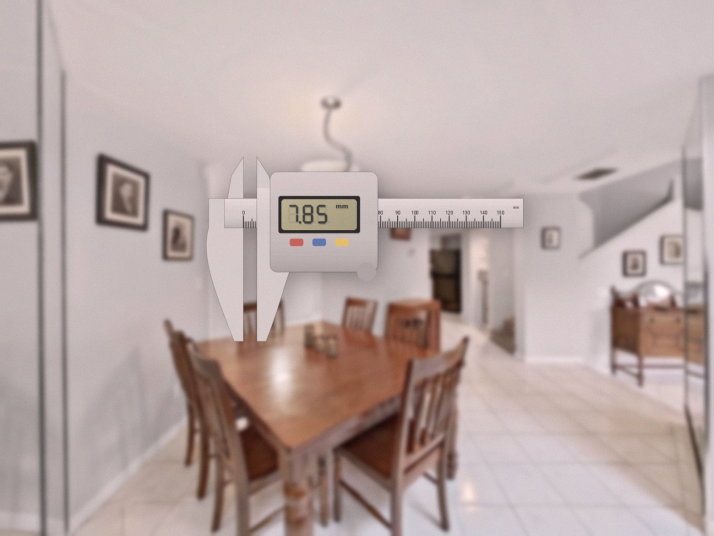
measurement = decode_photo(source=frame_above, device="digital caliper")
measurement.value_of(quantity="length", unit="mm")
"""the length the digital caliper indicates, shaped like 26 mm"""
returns 7.85 mm
